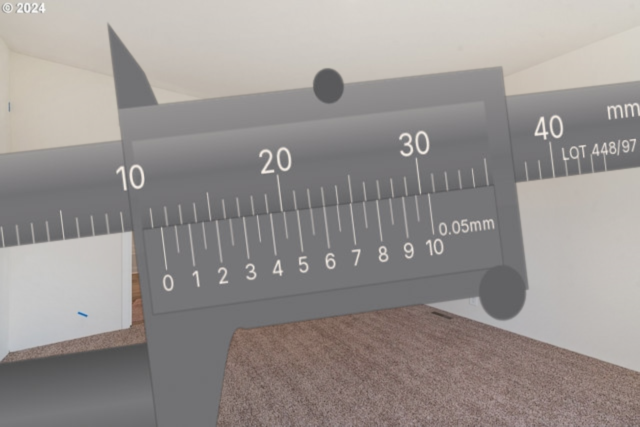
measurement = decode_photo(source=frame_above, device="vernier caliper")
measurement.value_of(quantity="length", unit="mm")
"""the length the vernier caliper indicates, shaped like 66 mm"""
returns 11.6 mm
